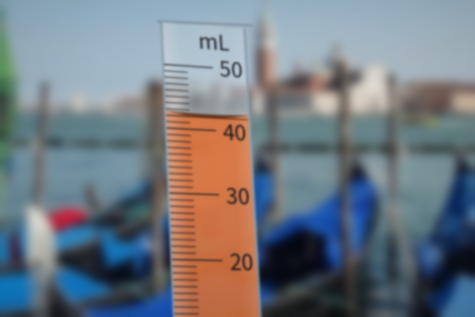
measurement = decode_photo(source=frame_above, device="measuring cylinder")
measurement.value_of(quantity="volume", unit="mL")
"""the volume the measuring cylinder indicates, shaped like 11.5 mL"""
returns 42 mL
